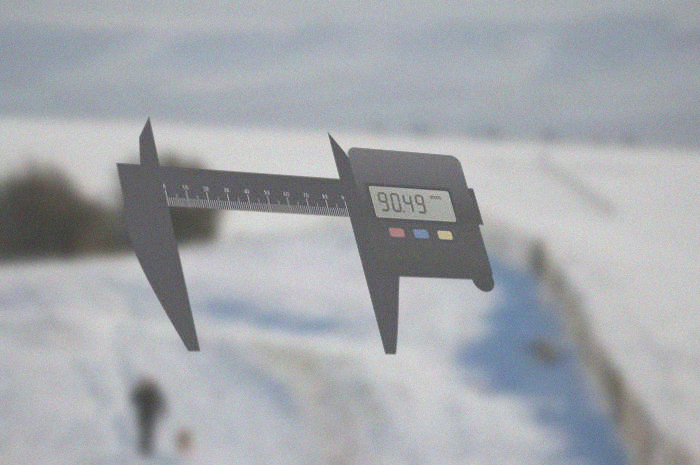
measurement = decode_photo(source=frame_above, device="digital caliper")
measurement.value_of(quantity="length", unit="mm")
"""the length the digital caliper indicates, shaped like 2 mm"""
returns 90.49 mm
